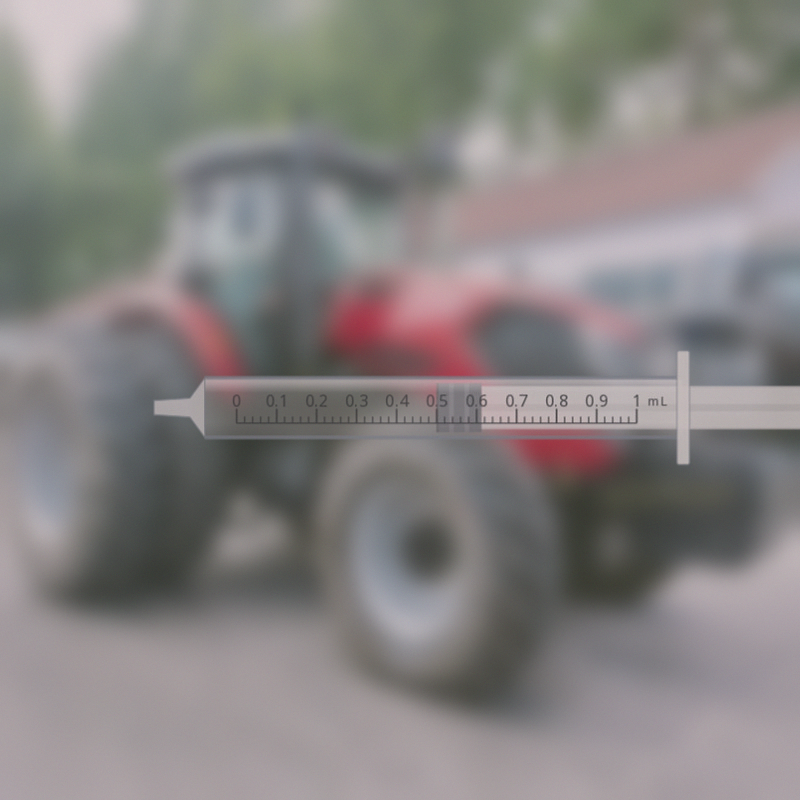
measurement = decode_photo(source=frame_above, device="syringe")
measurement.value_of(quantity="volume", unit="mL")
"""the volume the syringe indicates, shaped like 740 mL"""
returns 0.5 mL
